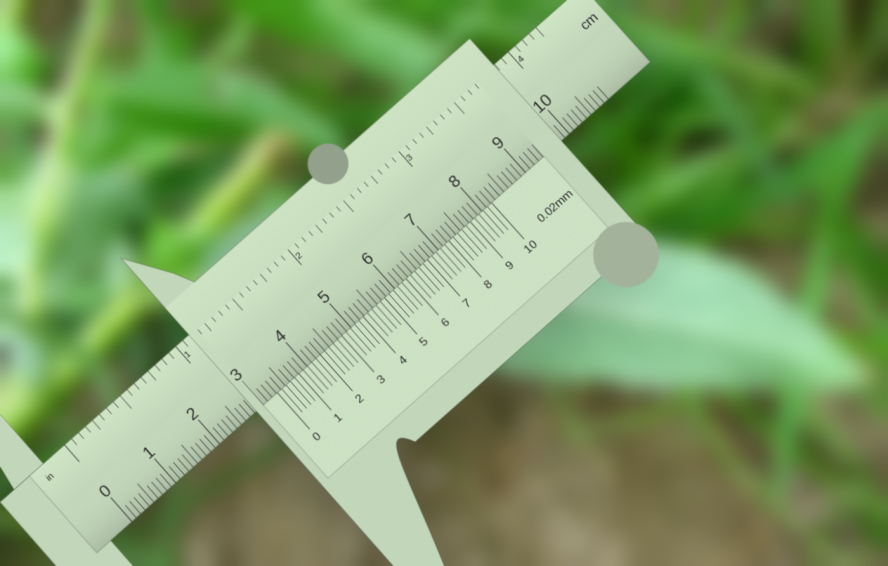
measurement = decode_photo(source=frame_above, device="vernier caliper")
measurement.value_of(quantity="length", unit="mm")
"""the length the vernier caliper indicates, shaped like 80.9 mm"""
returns 33.2 mm
